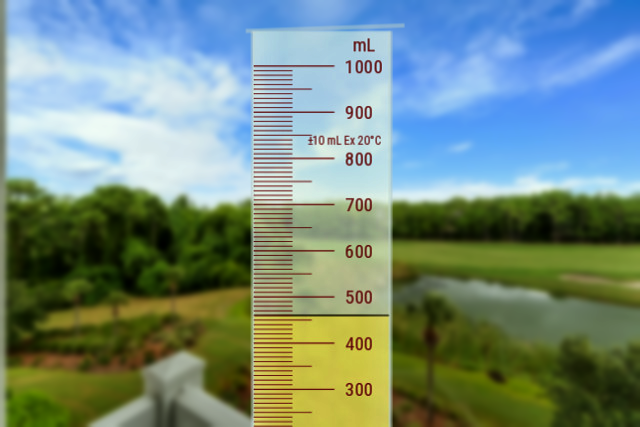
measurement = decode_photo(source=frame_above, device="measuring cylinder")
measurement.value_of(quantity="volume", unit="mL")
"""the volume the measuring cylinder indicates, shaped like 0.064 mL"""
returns 460 mL
